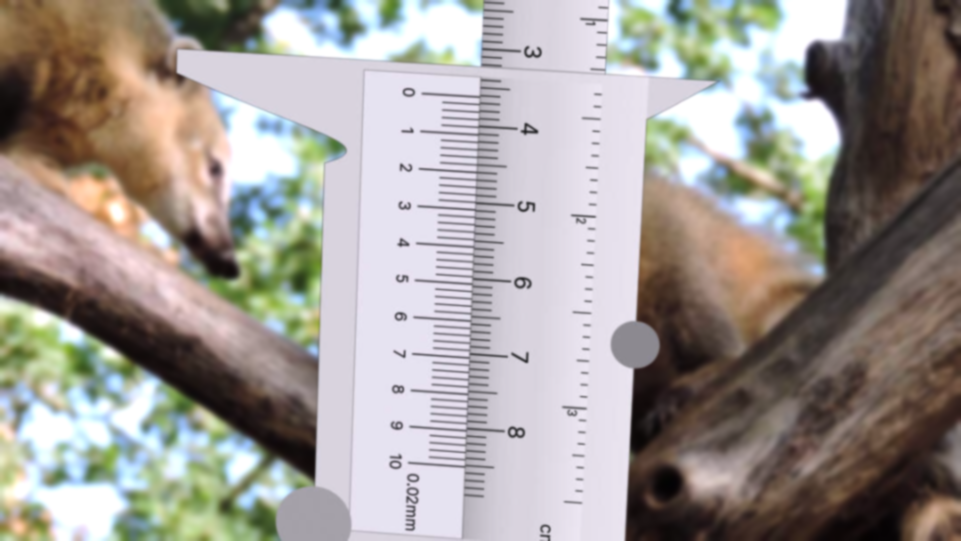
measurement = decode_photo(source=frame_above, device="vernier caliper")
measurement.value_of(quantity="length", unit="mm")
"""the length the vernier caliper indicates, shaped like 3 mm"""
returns 36.2 mm
